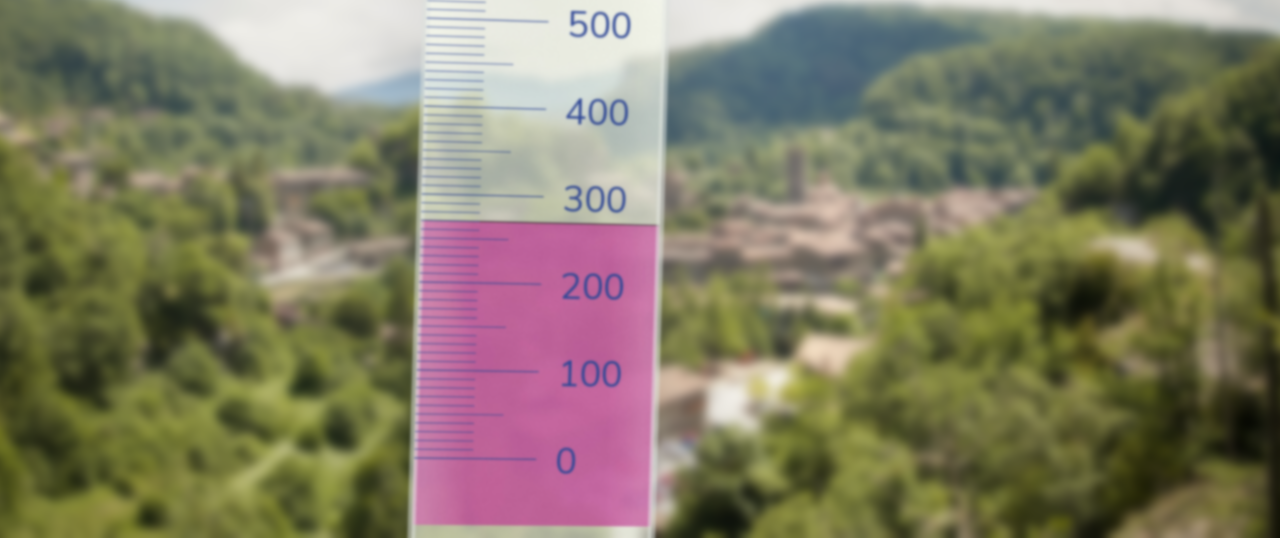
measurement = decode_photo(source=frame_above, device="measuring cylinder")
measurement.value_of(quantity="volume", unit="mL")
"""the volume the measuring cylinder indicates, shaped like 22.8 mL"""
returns 270 mL
